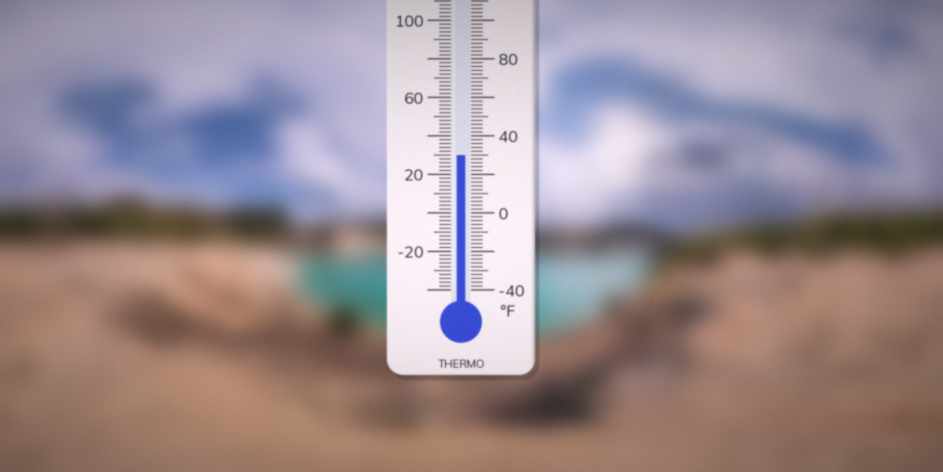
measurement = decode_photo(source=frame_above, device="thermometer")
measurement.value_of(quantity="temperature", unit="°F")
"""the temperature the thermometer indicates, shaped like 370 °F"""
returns 30 °F
